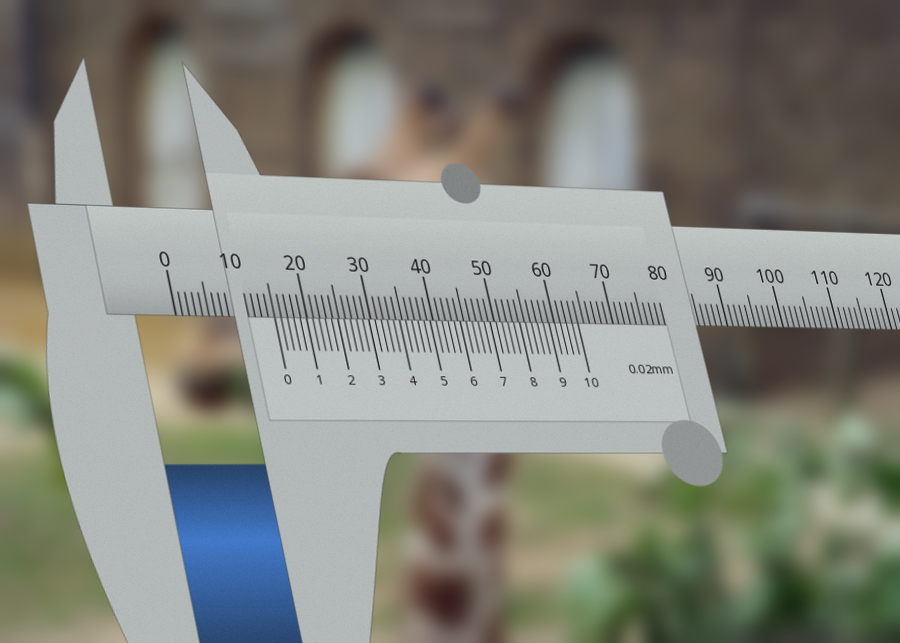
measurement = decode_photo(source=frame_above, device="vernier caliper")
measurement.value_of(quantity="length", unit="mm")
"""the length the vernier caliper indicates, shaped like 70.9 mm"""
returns 15.0 mm
